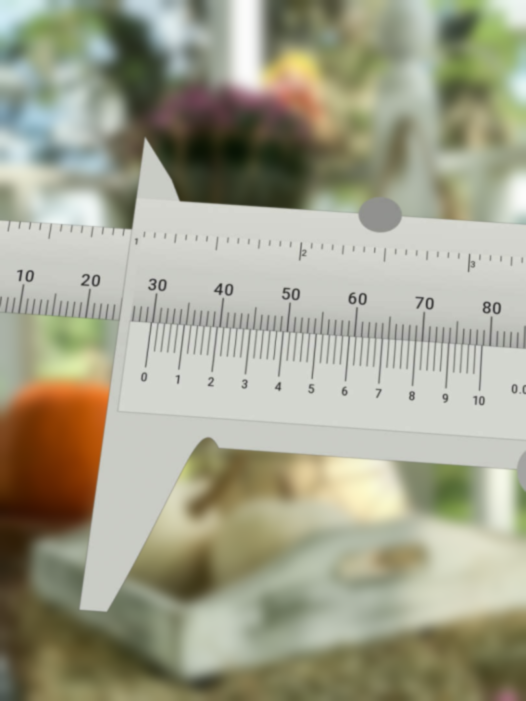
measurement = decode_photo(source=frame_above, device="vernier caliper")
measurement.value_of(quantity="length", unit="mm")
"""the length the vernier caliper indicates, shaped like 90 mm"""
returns 29.8 mm
